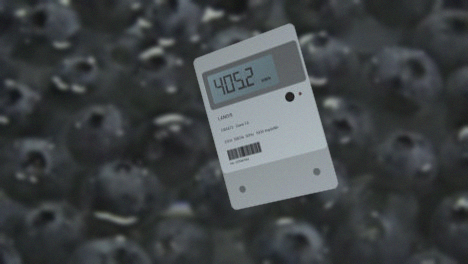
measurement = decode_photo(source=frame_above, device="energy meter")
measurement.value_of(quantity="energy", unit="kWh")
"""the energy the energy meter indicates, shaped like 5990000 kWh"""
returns 405.2 kWh
